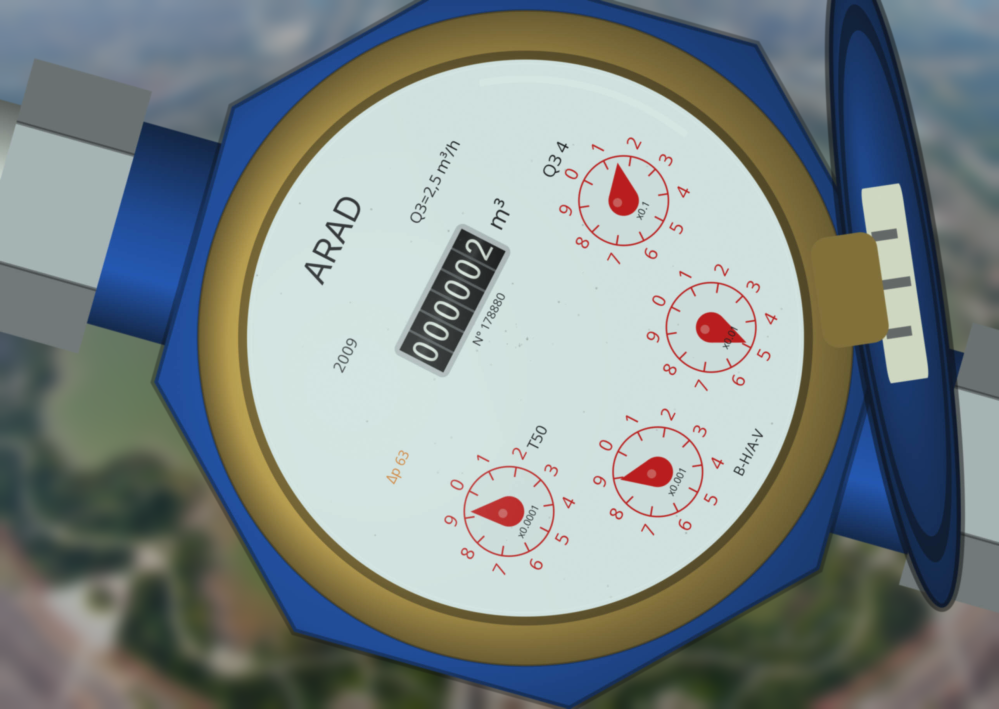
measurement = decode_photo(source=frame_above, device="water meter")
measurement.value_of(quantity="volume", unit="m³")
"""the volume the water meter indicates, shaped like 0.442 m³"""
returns 2.1489 m³
